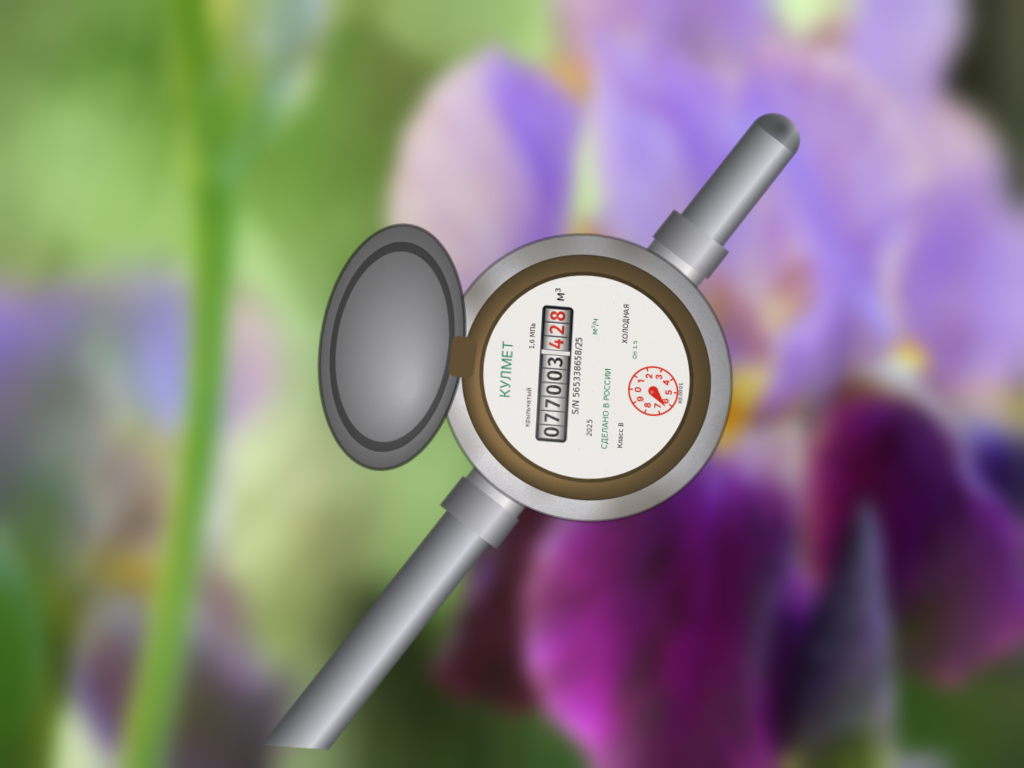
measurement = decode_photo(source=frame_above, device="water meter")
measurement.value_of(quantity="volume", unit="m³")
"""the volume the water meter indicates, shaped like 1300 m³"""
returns 77003.4286 m³
